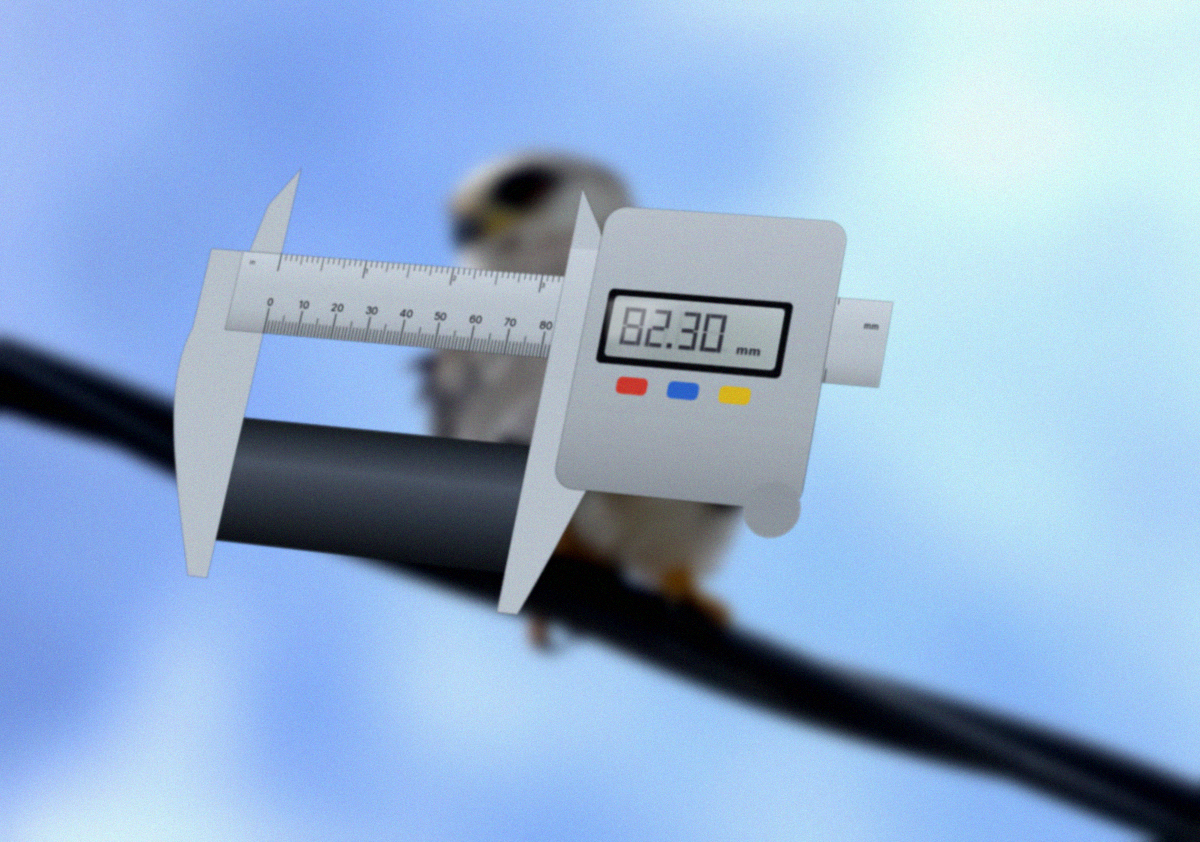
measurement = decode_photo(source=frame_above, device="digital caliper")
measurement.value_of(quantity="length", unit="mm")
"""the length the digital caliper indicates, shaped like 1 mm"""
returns 82.30 mm
